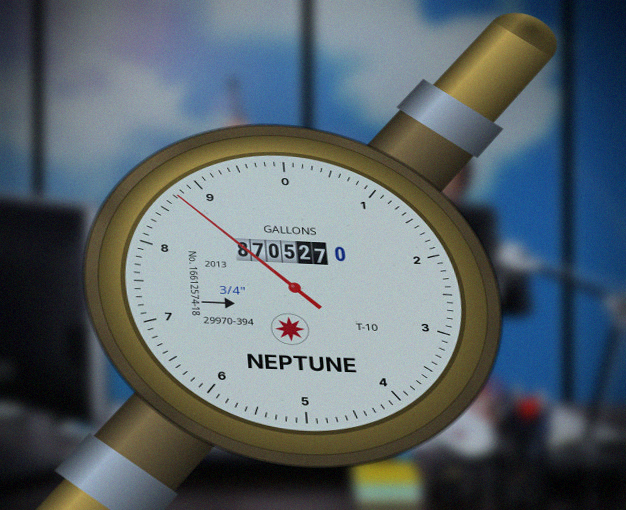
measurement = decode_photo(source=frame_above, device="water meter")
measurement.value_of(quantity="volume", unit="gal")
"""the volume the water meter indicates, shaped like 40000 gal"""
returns 8705268.7 gal
